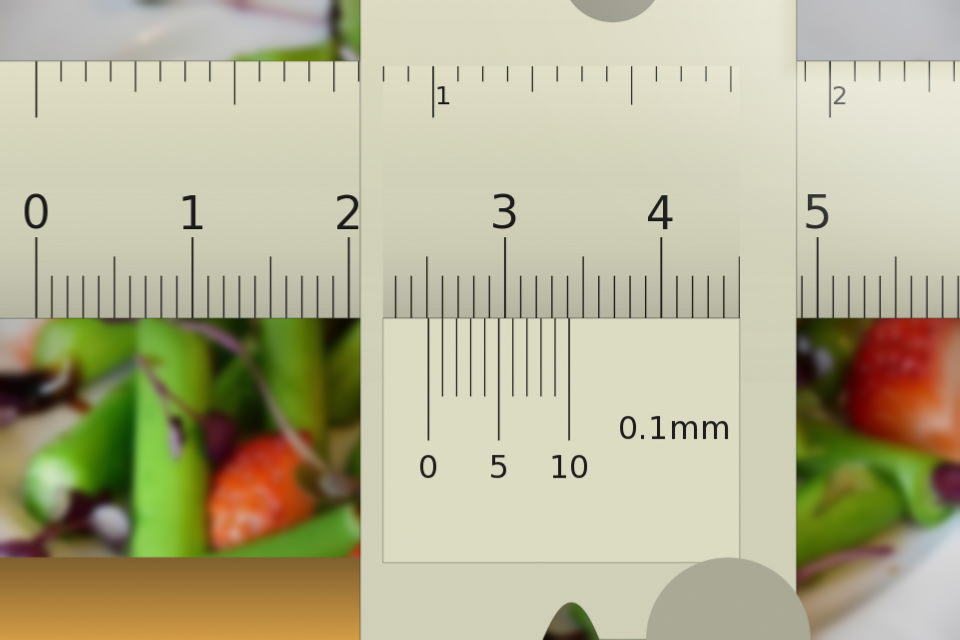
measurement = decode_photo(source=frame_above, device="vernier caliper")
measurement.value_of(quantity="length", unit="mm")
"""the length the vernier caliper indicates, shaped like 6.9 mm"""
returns 25.1 mm
